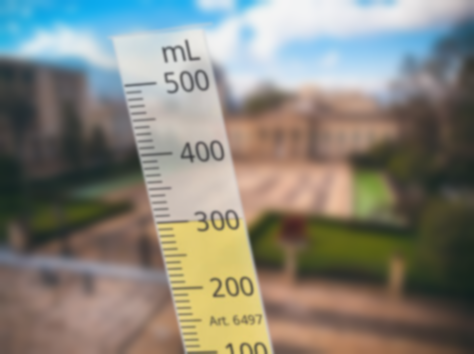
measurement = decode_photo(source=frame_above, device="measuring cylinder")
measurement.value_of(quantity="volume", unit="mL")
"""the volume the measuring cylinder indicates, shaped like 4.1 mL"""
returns 300 mL
